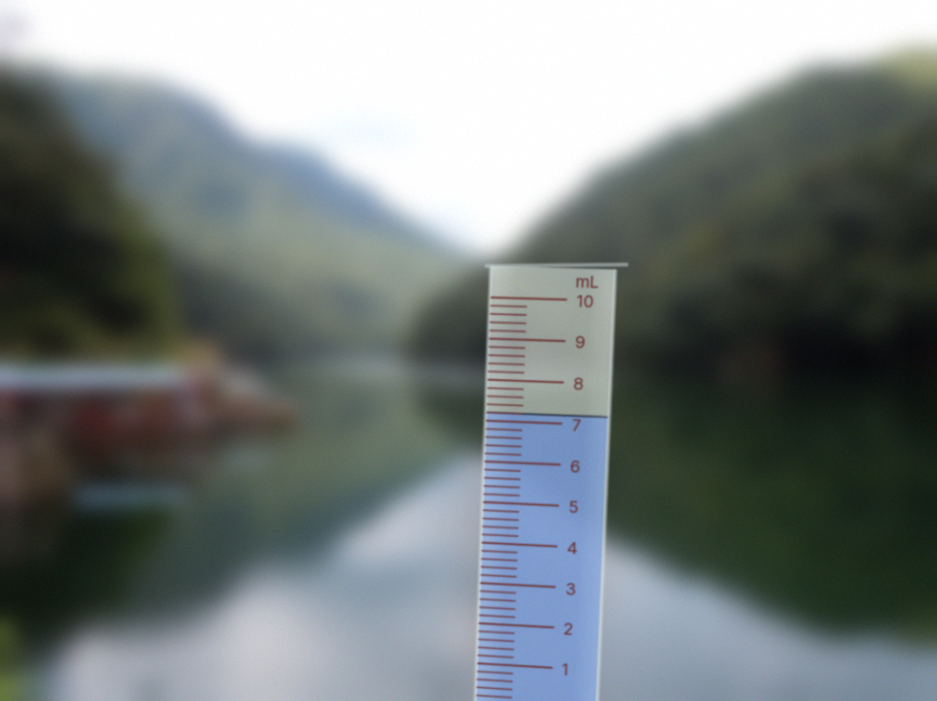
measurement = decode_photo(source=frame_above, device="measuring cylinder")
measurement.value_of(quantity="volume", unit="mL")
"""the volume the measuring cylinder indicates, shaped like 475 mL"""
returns 7.2 mL
